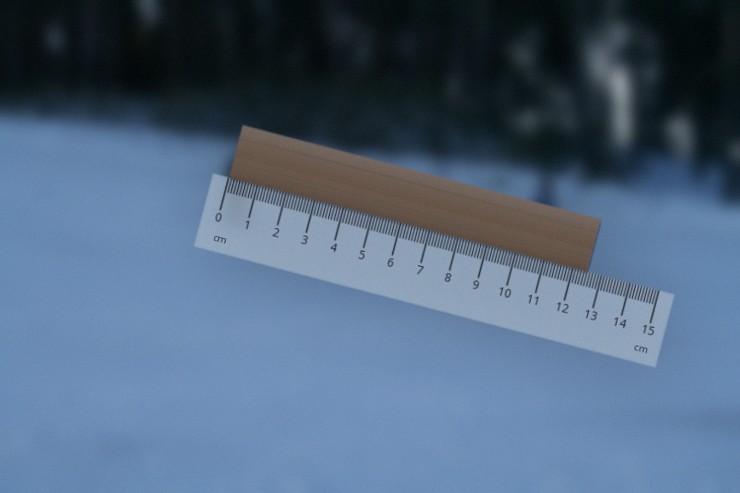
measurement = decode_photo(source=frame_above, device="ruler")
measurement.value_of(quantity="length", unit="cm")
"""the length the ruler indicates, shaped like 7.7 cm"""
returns 12.5 cm
